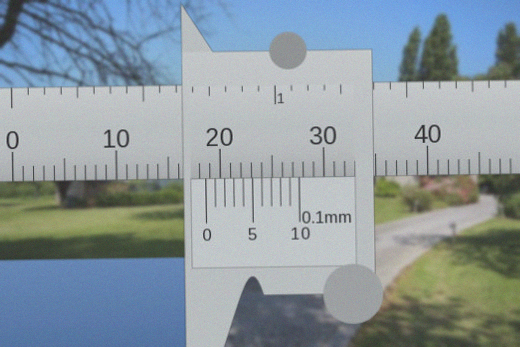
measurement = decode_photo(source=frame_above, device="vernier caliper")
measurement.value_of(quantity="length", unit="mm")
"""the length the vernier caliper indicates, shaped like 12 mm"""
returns 18.6 mm
